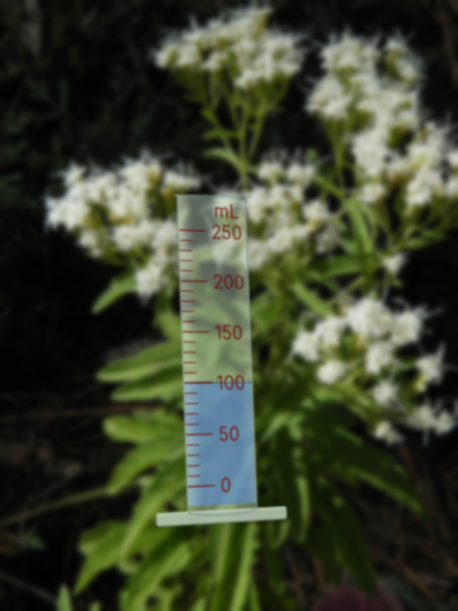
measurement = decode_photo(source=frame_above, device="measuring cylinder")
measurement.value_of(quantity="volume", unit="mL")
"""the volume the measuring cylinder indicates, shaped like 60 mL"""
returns 100 mL
